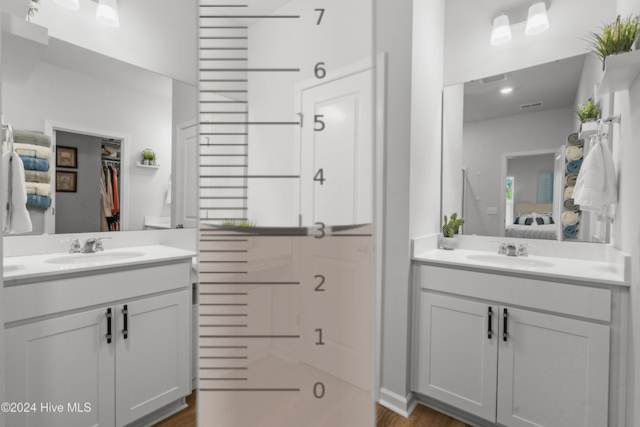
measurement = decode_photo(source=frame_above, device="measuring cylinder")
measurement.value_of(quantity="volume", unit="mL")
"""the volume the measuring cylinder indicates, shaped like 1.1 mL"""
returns 2.9 mL
